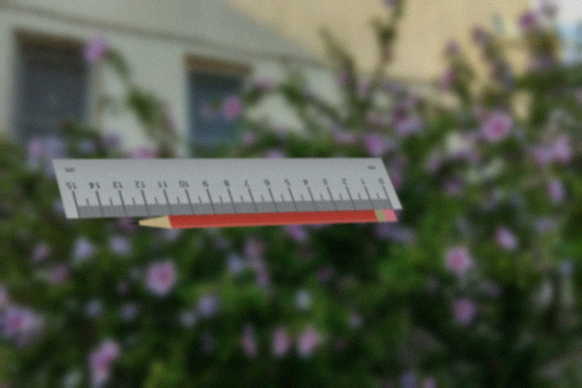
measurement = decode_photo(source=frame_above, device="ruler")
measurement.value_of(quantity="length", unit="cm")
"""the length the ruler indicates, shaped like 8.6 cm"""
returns 13 cm
